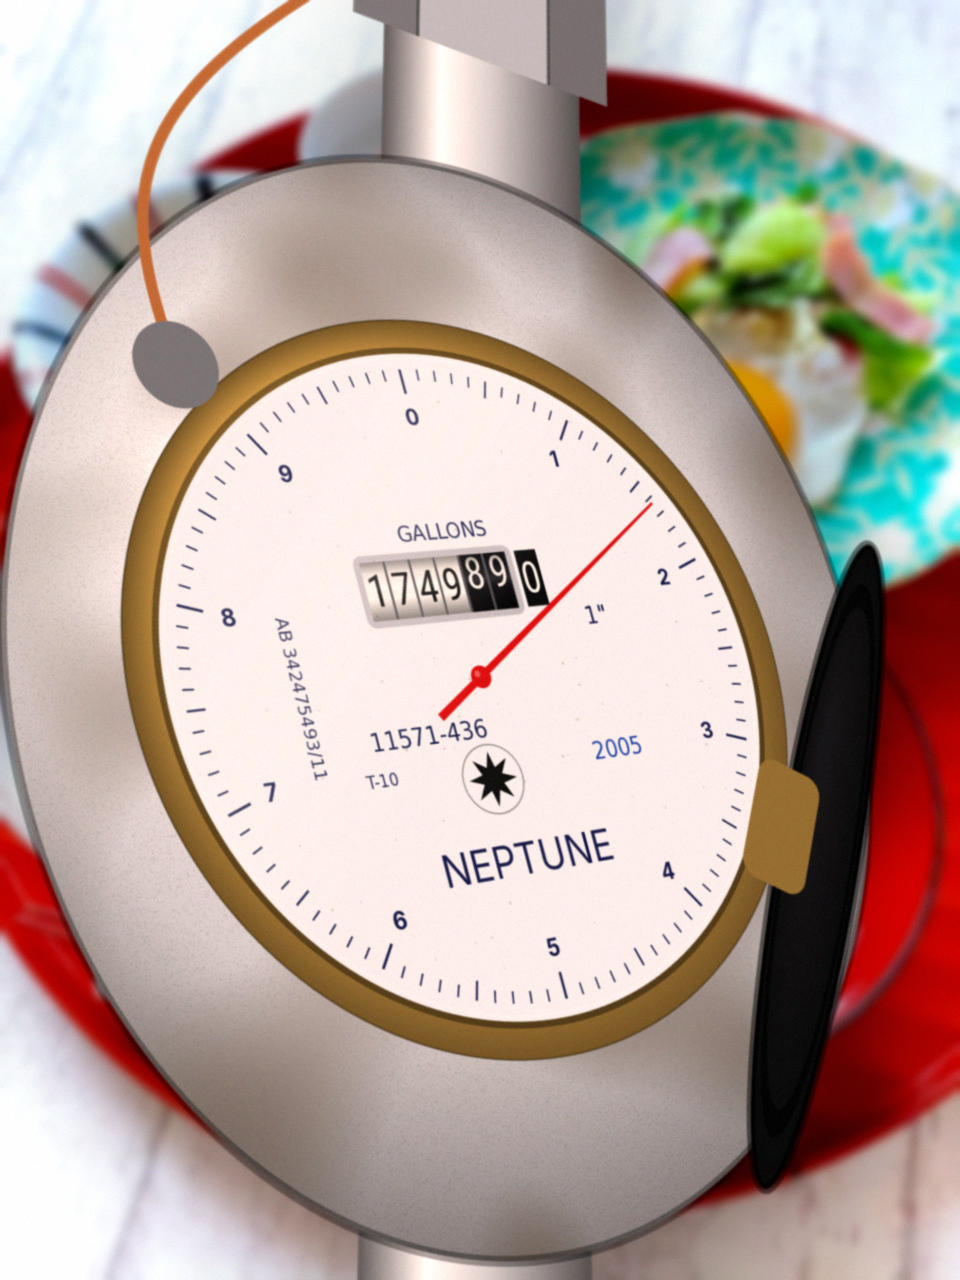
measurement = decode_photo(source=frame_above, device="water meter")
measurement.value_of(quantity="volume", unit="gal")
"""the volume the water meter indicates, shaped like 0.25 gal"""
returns 1749891.6 gal
